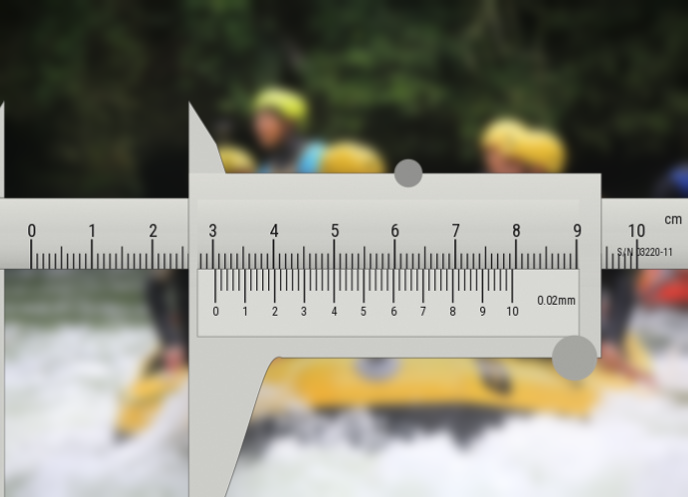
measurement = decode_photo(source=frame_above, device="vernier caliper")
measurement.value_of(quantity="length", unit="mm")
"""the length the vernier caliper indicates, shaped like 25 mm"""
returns 30.4 mm
